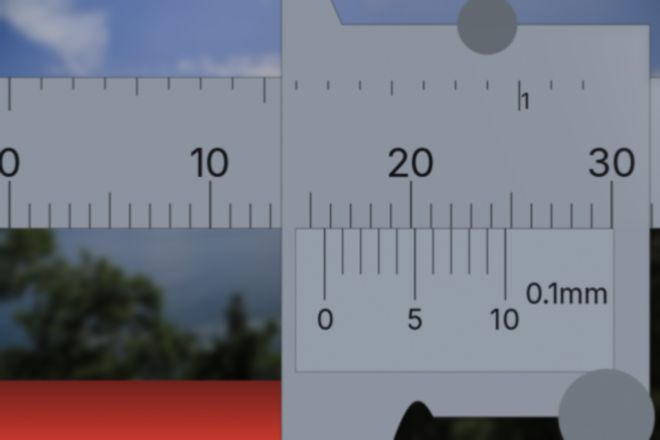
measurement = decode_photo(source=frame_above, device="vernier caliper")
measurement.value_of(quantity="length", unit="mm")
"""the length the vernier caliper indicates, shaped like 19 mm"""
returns 15.7 mm
